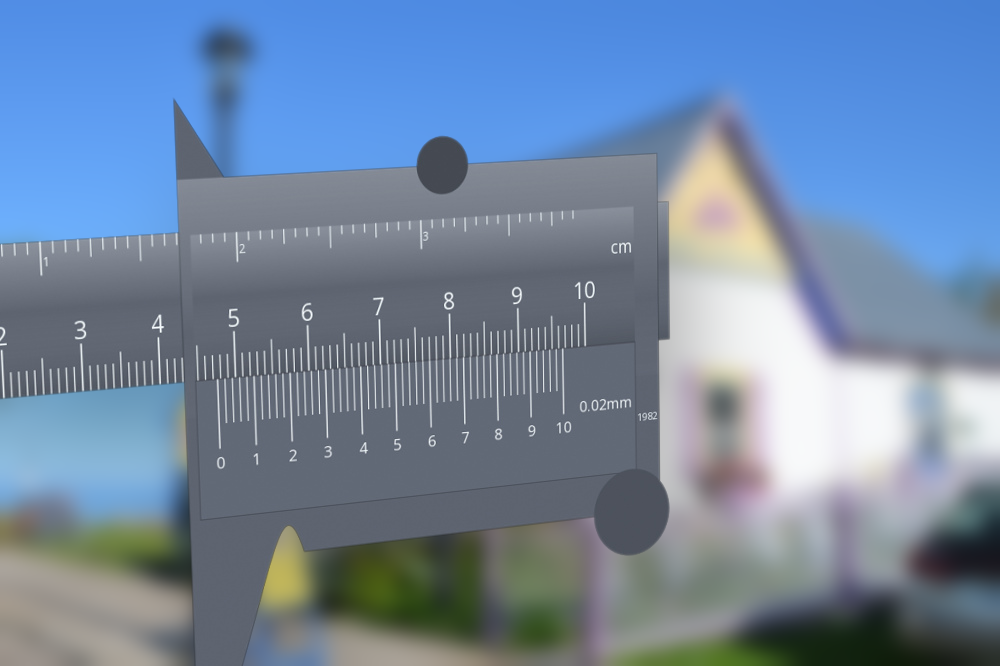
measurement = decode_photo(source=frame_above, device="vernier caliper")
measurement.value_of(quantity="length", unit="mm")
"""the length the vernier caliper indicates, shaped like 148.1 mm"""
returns 47.6 mm
